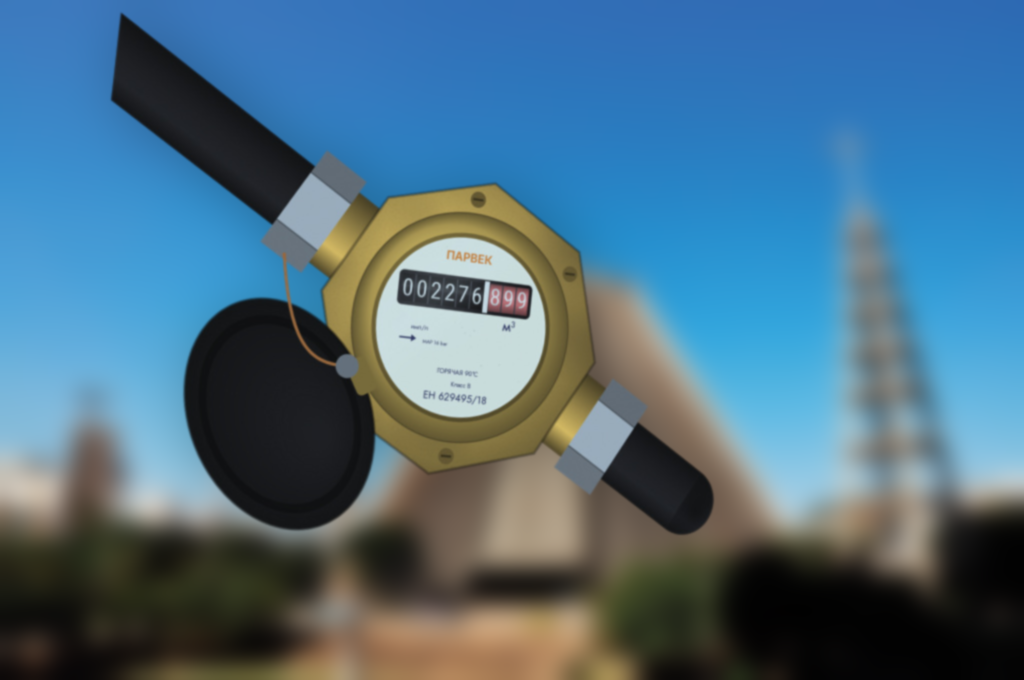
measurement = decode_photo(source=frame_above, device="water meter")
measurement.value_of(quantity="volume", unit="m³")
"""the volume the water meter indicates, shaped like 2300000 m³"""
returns 2276.899 m³
